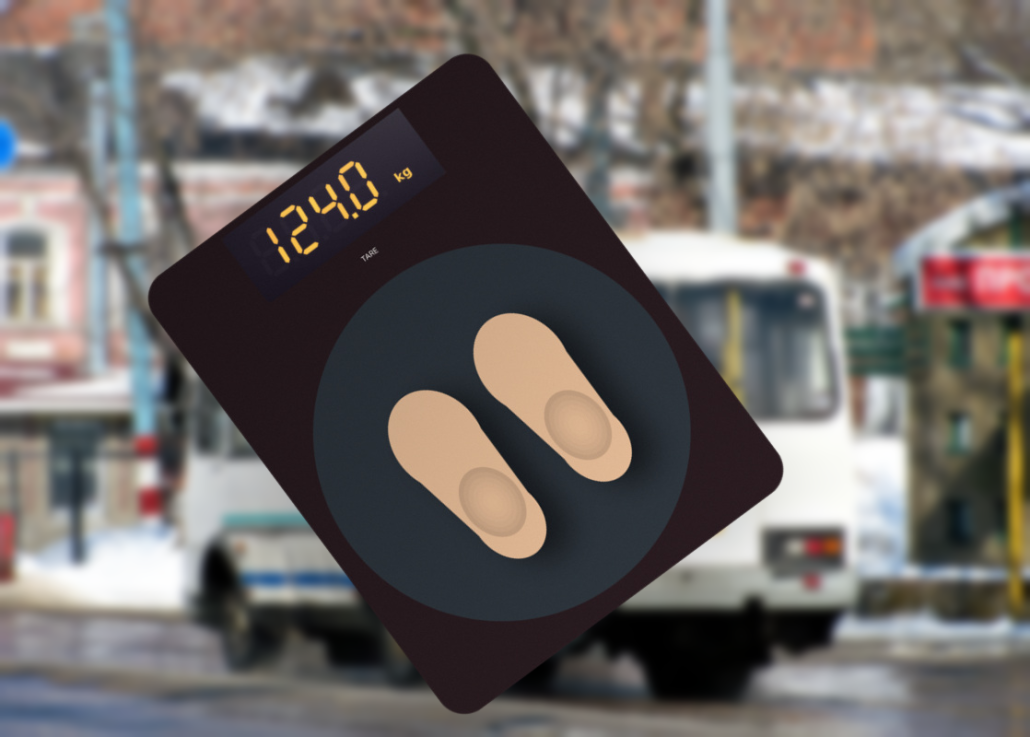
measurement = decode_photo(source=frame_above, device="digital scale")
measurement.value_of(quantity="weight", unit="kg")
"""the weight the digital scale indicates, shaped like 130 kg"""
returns 124.0 kg
